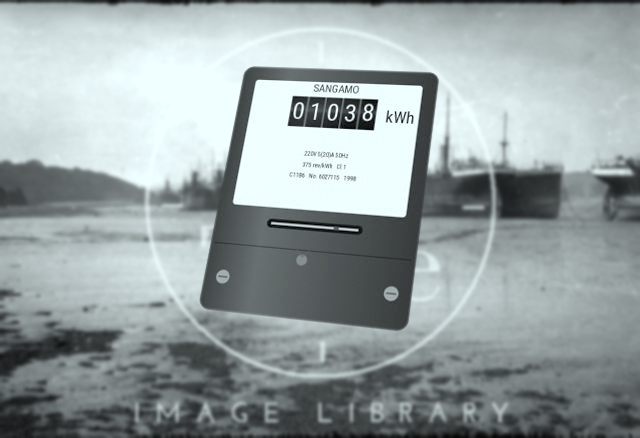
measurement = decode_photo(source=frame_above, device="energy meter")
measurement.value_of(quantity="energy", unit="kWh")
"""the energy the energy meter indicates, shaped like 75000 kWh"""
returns 1038 kWh
